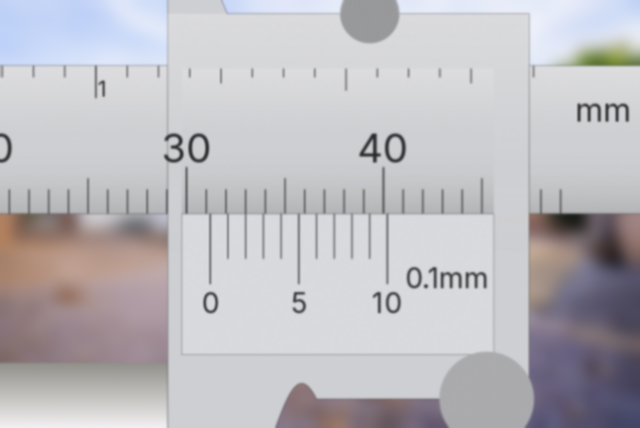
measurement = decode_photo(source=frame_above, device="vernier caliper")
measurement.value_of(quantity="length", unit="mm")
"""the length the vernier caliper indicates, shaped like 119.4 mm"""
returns 31.2 mm
